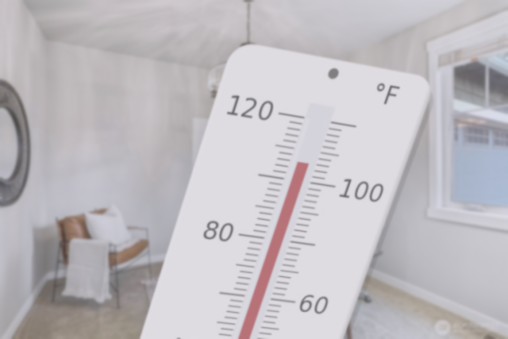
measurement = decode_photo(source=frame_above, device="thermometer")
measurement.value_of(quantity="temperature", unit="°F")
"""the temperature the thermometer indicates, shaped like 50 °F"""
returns 106 °F
